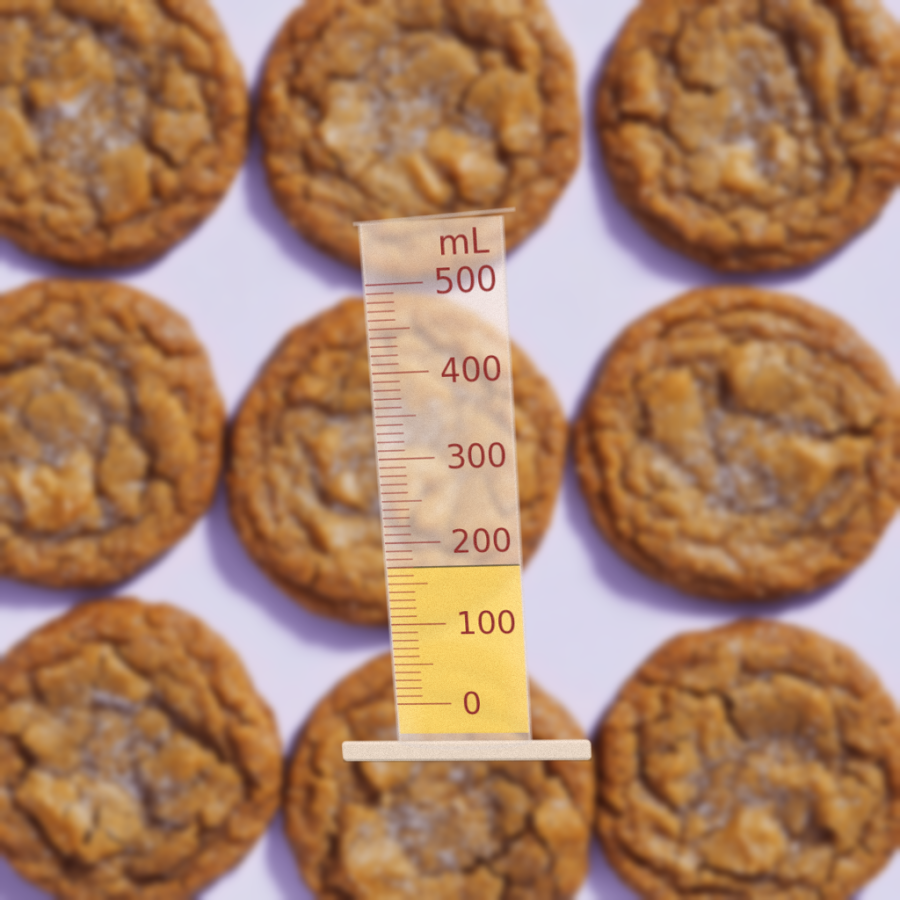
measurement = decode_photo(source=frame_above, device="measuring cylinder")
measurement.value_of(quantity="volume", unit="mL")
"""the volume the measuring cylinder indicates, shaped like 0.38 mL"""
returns 170 mL
